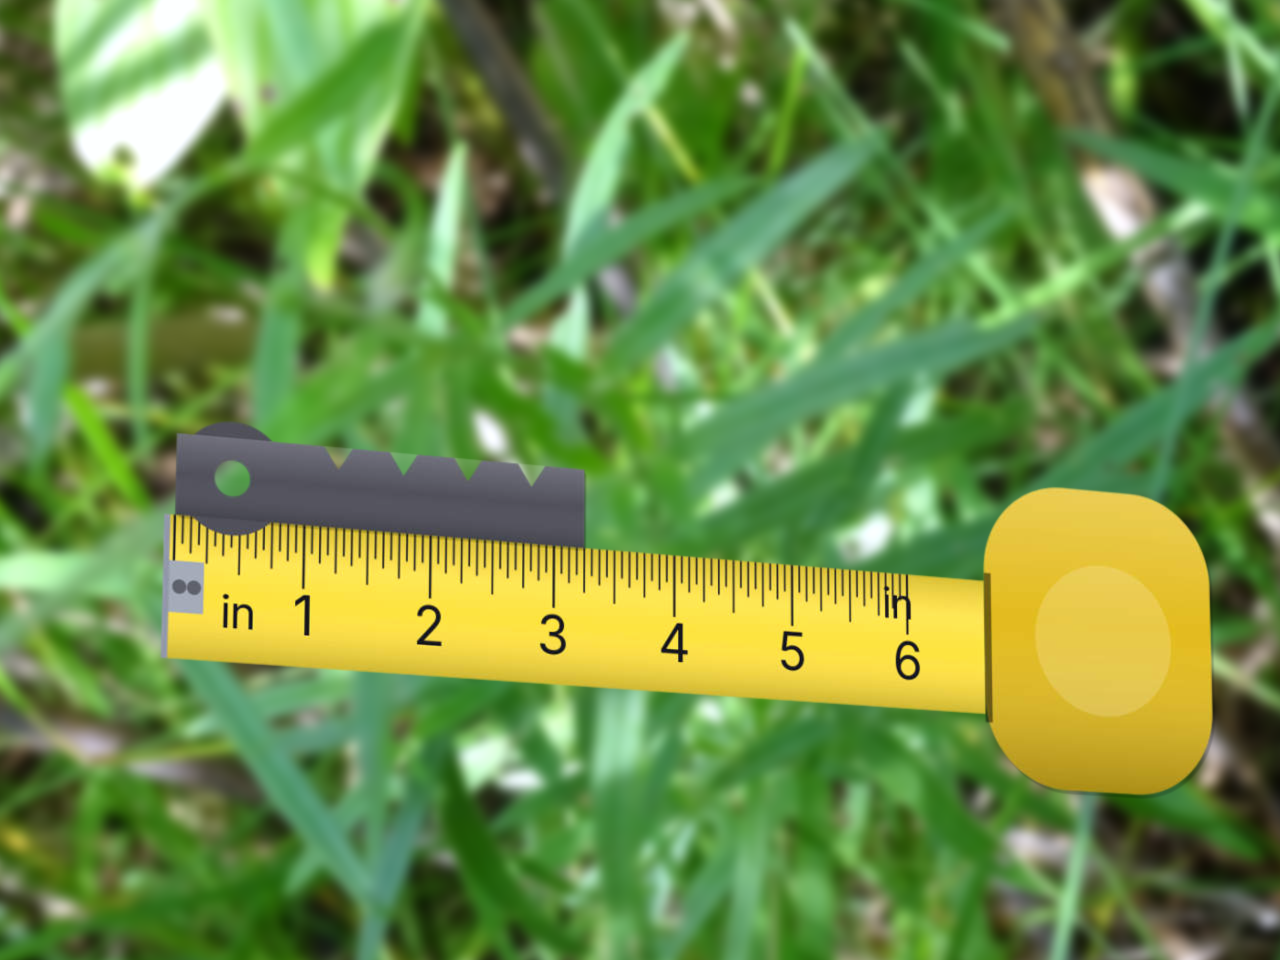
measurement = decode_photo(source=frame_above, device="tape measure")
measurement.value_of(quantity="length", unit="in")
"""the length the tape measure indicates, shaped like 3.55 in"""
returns 3.25 in
